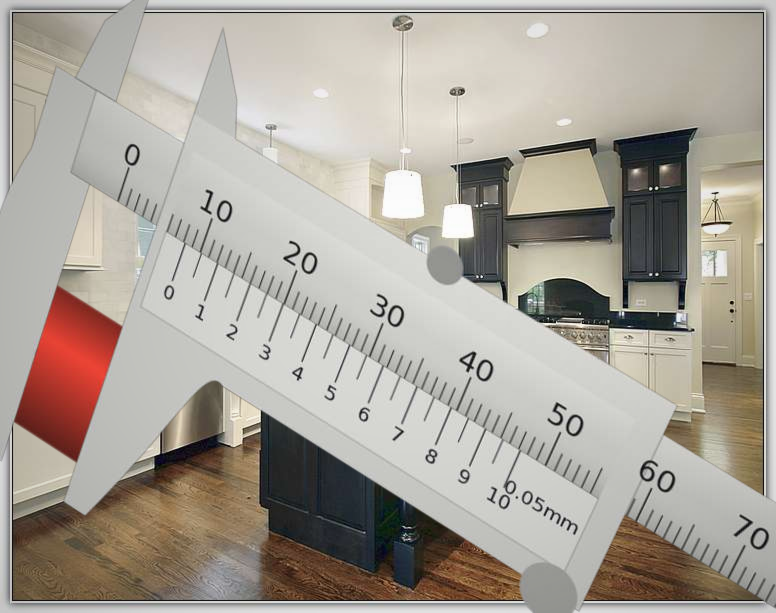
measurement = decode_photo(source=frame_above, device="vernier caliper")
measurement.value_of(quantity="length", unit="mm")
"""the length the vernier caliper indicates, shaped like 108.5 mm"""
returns 8.2 mm
